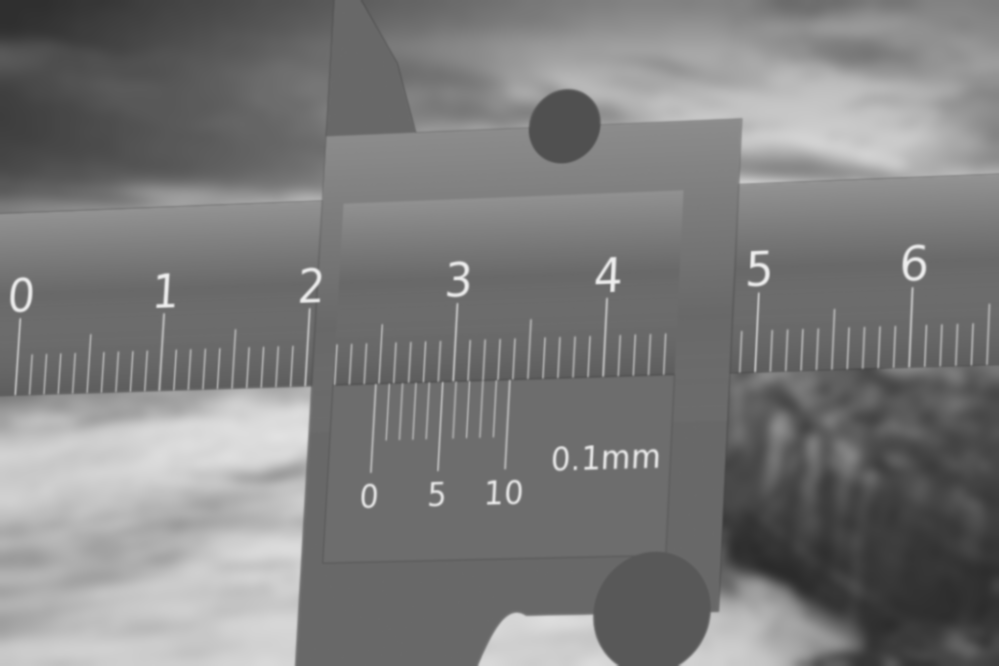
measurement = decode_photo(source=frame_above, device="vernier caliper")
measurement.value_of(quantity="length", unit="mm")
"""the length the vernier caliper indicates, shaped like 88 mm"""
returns 24.8 mm
